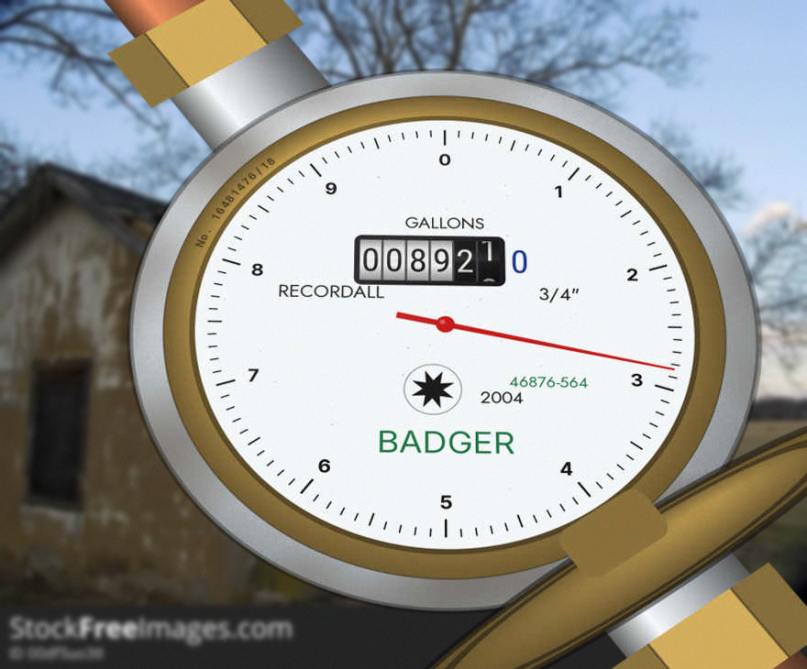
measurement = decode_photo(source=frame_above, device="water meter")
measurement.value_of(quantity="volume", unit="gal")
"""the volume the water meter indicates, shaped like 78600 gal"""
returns 89212.8 gal
